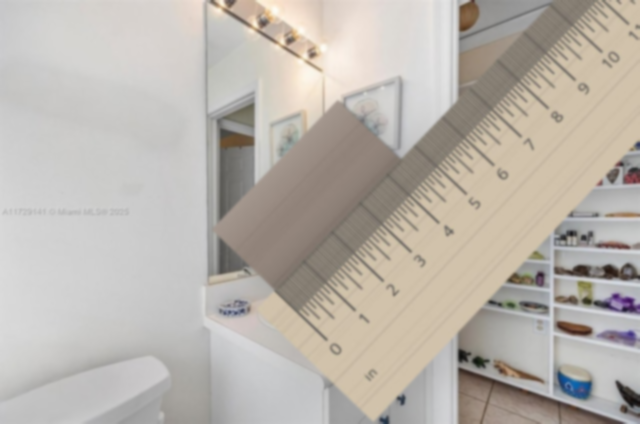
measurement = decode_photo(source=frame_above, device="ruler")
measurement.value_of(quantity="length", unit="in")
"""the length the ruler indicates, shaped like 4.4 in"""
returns 4.5 in
